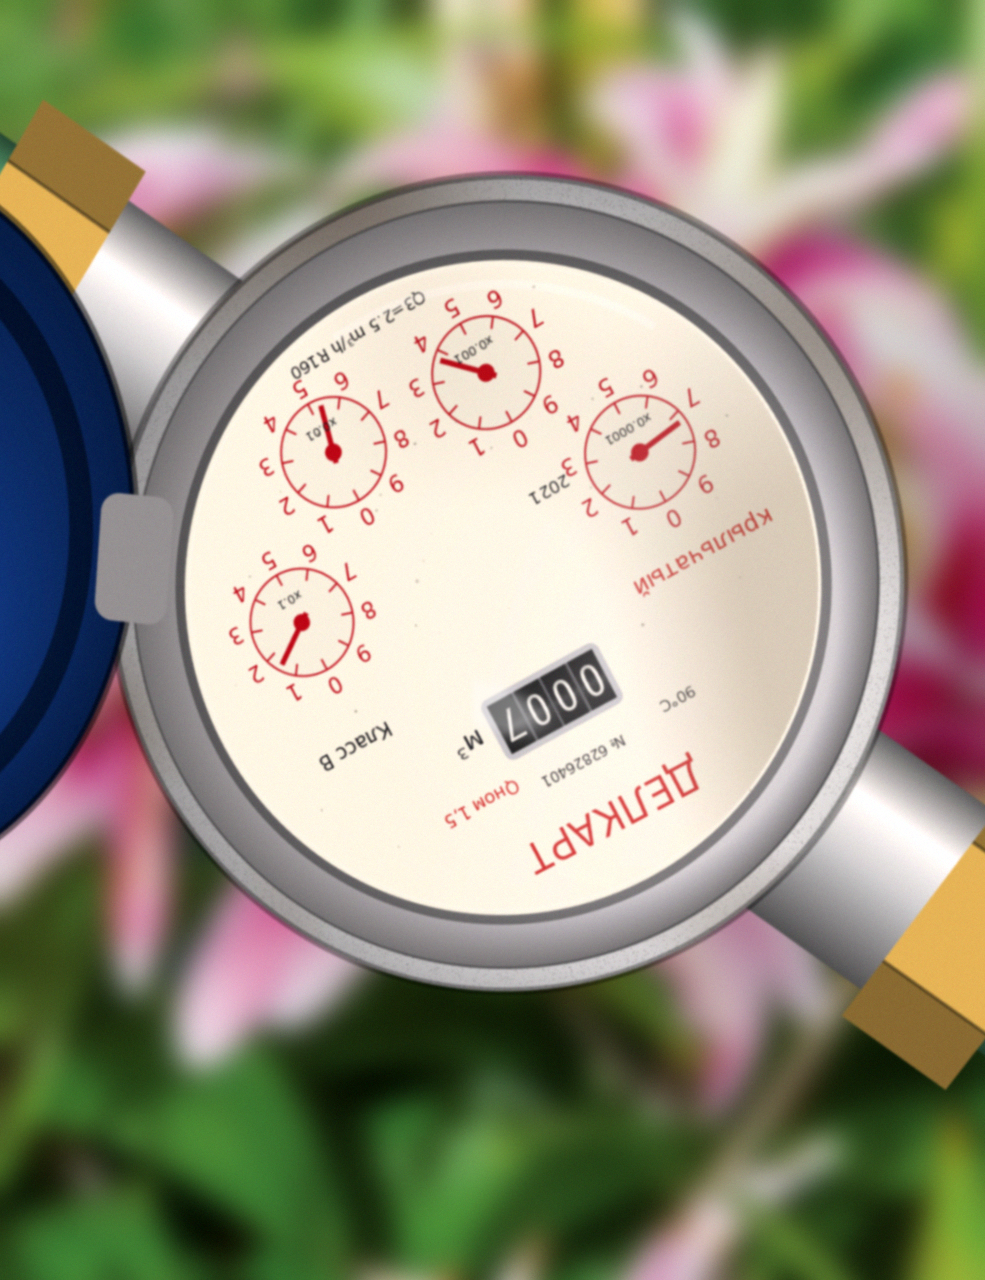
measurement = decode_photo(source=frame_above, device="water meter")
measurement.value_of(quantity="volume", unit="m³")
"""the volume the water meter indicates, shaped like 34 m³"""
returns 7.1537 m³
